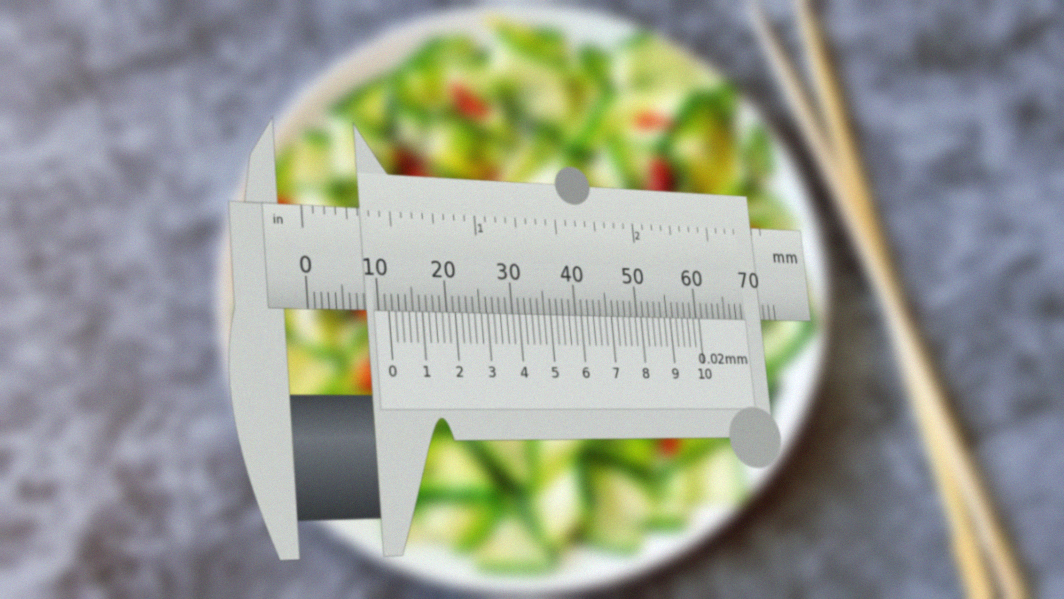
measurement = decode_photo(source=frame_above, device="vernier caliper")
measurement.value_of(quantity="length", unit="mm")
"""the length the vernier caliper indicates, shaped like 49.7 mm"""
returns 11.5 mm
